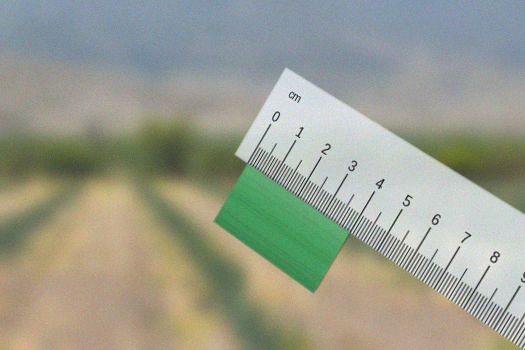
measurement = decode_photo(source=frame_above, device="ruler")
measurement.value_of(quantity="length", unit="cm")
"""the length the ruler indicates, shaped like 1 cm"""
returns 4 cm
